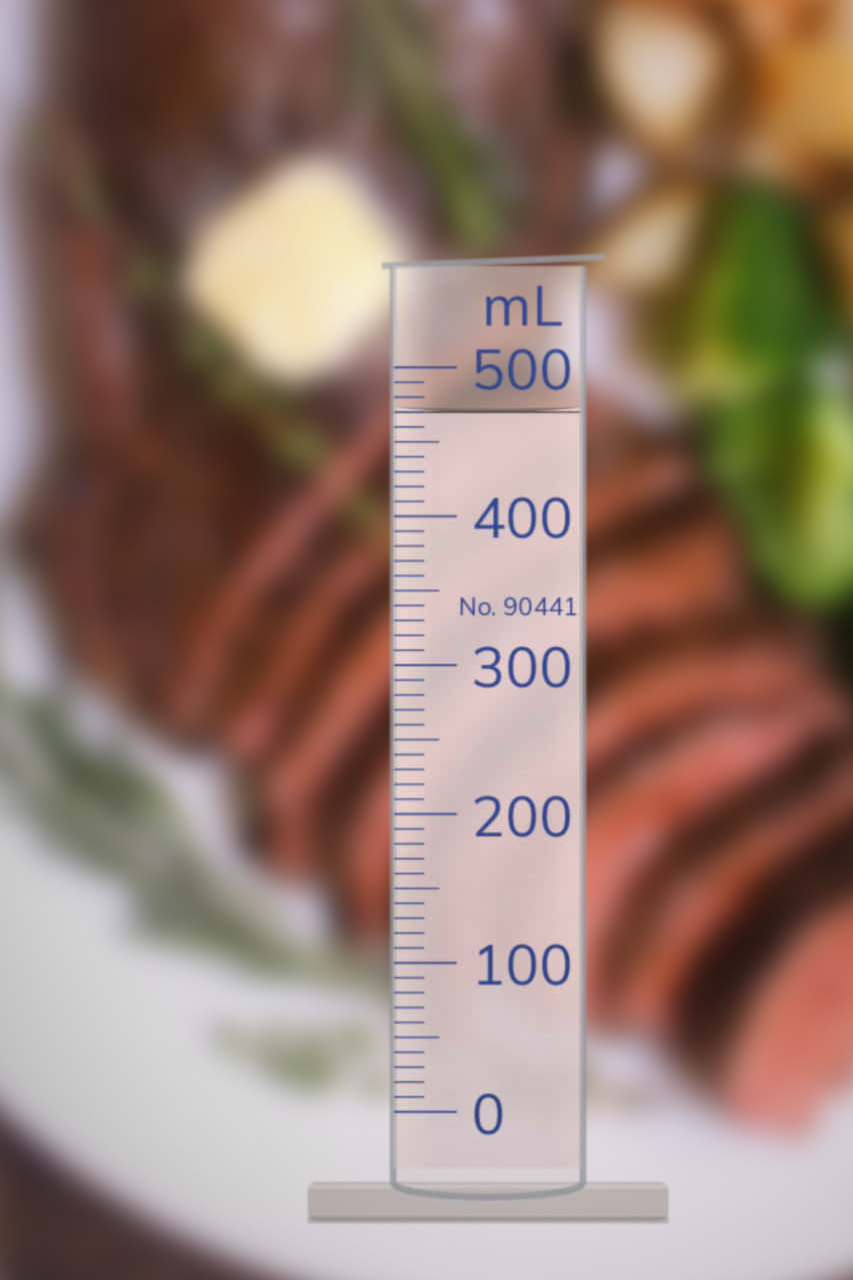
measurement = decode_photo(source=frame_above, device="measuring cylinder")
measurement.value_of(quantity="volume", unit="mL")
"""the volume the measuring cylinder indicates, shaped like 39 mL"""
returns 470 mL
